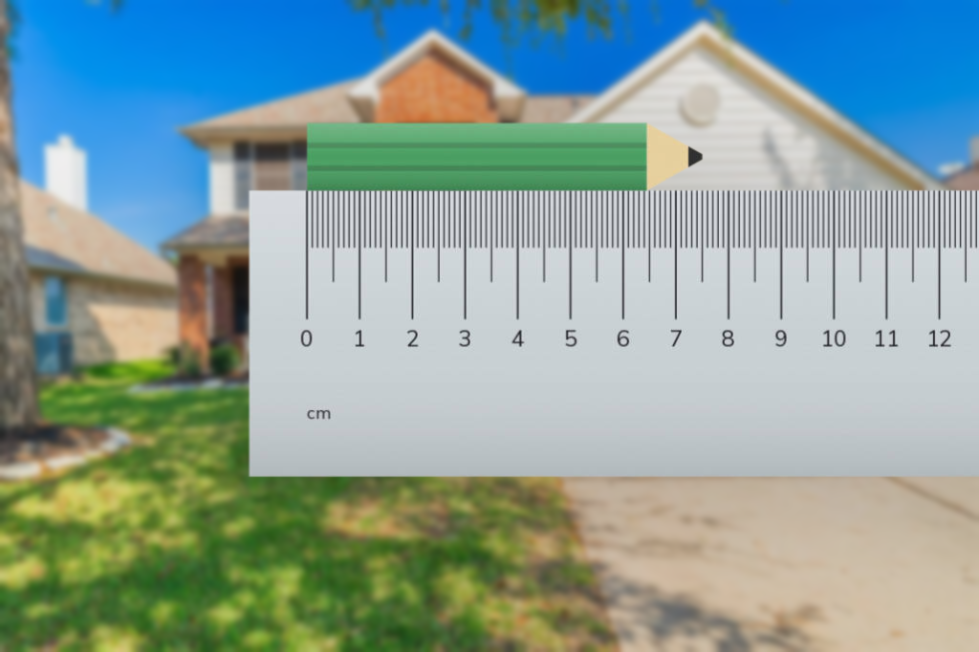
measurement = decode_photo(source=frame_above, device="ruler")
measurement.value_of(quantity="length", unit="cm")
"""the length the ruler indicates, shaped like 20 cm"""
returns 7.5 cm
